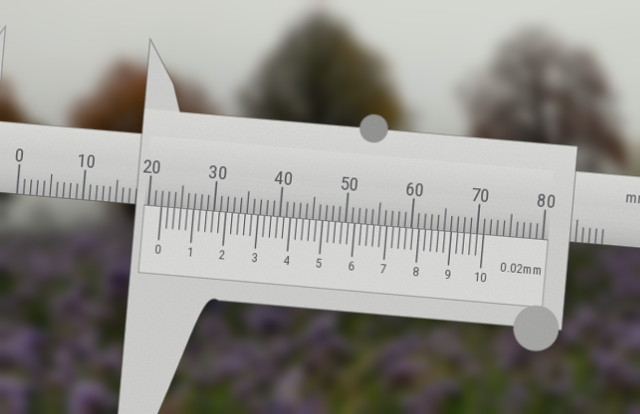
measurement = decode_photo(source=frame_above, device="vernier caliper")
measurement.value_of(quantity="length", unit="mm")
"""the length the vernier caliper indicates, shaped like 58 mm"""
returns 22.0 mm
